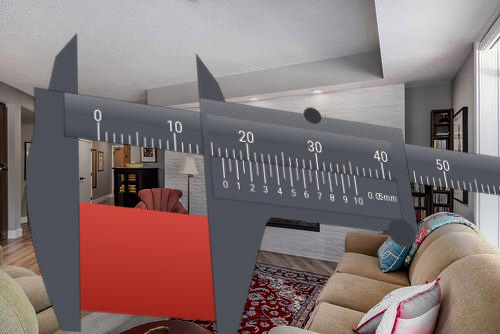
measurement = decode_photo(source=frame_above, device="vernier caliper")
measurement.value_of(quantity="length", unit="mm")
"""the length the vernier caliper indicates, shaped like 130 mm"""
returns 16.4 mm
